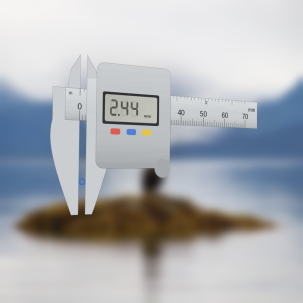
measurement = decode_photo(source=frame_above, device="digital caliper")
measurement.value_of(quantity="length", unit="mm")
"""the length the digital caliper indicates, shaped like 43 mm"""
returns 2.44 mm
